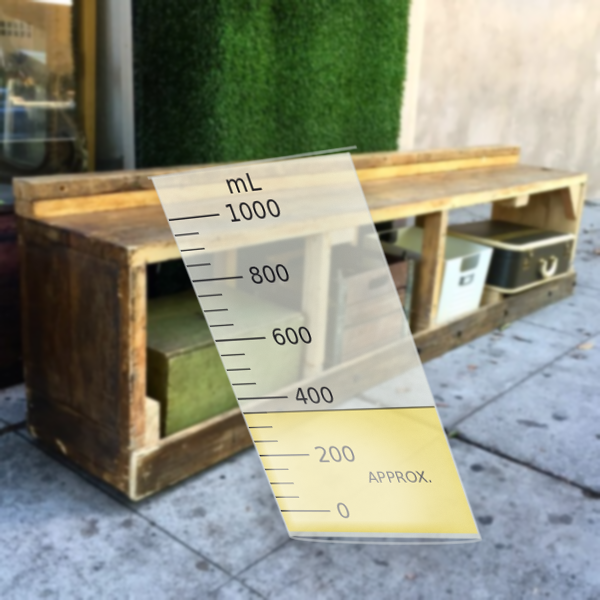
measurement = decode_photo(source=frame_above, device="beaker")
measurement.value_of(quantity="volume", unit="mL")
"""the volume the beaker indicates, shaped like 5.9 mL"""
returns 350 mL
